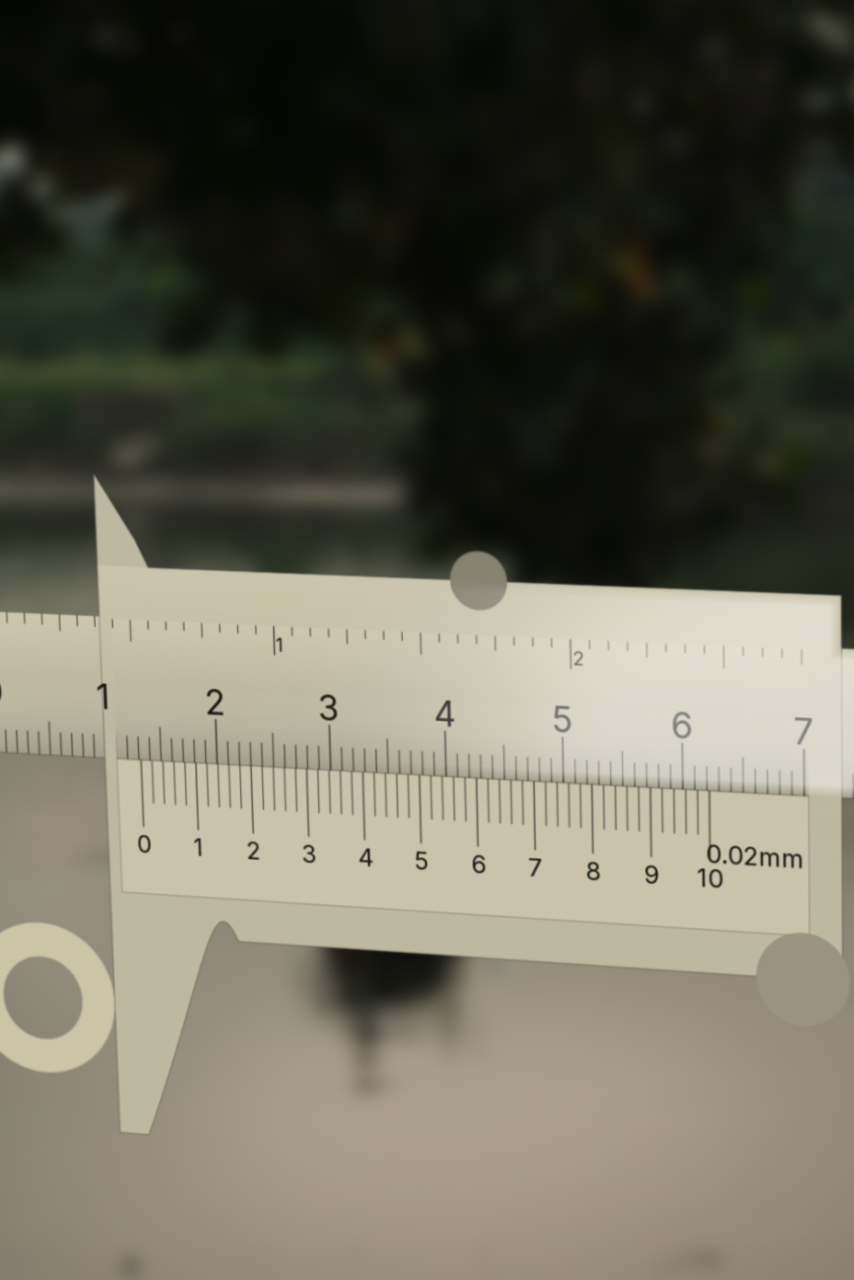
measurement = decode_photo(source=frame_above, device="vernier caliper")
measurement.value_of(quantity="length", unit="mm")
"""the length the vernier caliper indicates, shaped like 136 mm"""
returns 13.2 mm
